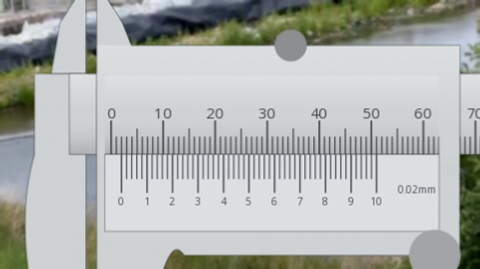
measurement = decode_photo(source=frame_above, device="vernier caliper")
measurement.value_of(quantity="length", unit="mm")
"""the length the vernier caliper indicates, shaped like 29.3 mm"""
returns 2.0 mm
